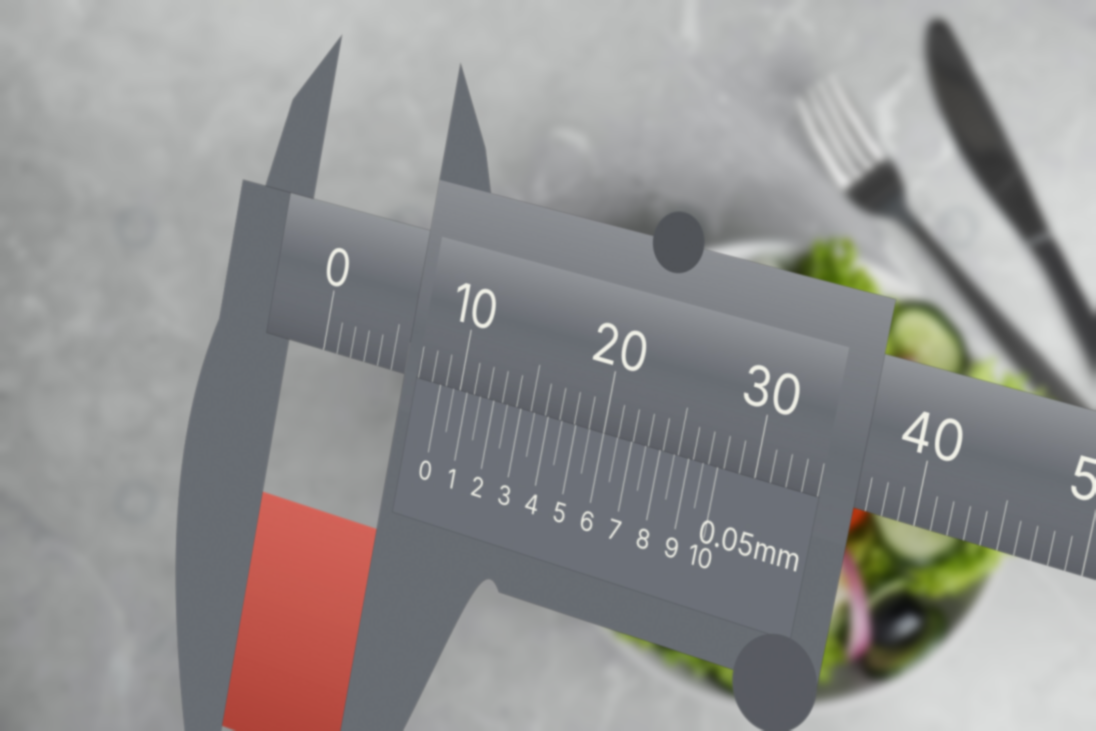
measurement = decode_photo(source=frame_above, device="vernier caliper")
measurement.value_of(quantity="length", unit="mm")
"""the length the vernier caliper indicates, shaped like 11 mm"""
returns 8.6 mm
